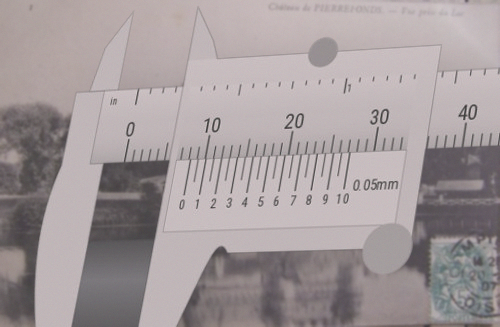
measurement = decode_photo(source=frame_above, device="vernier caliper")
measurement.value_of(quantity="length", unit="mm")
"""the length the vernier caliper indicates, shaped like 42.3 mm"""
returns 8.2 mm
